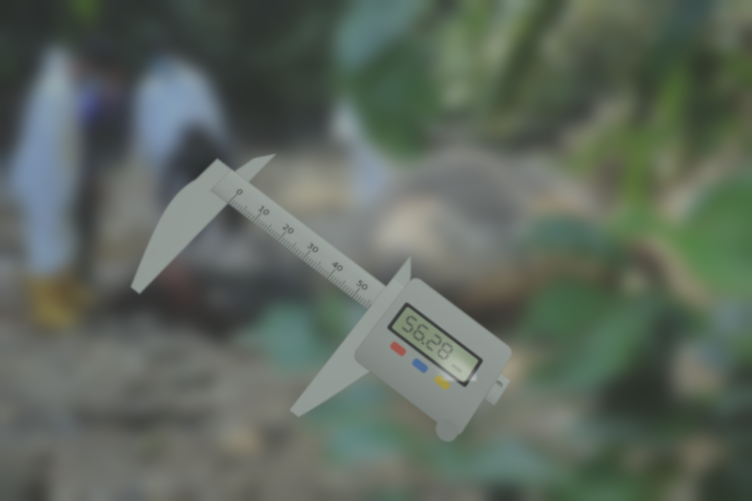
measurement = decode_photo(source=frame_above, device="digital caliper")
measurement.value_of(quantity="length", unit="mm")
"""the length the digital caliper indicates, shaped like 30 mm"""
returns 56.28 mm
